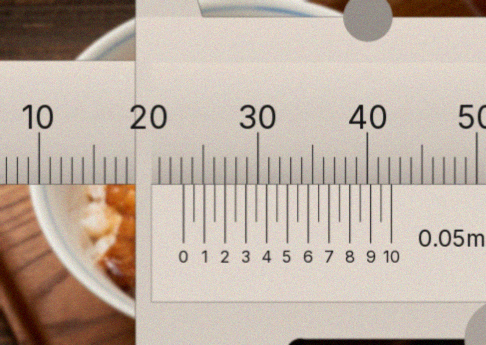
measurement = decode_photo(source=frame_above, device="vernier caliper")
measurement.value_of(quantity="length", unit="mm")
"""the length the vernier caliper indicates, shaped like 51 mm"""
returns 23.2 mm
